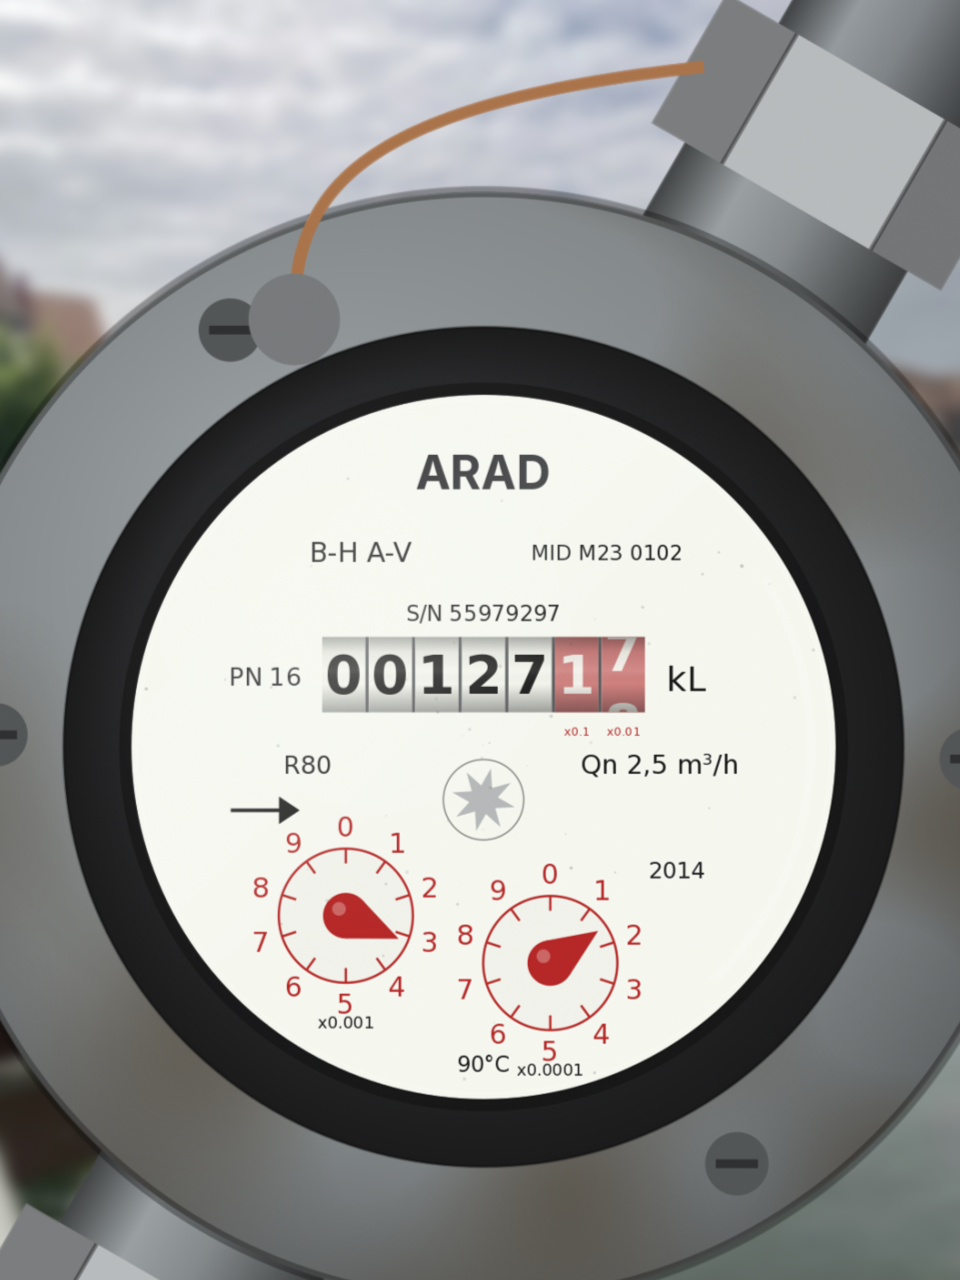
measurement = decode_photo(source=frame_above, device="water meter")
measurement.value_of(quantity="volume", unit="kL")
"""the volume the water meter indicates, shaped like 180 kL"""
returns 127.1731 kL
